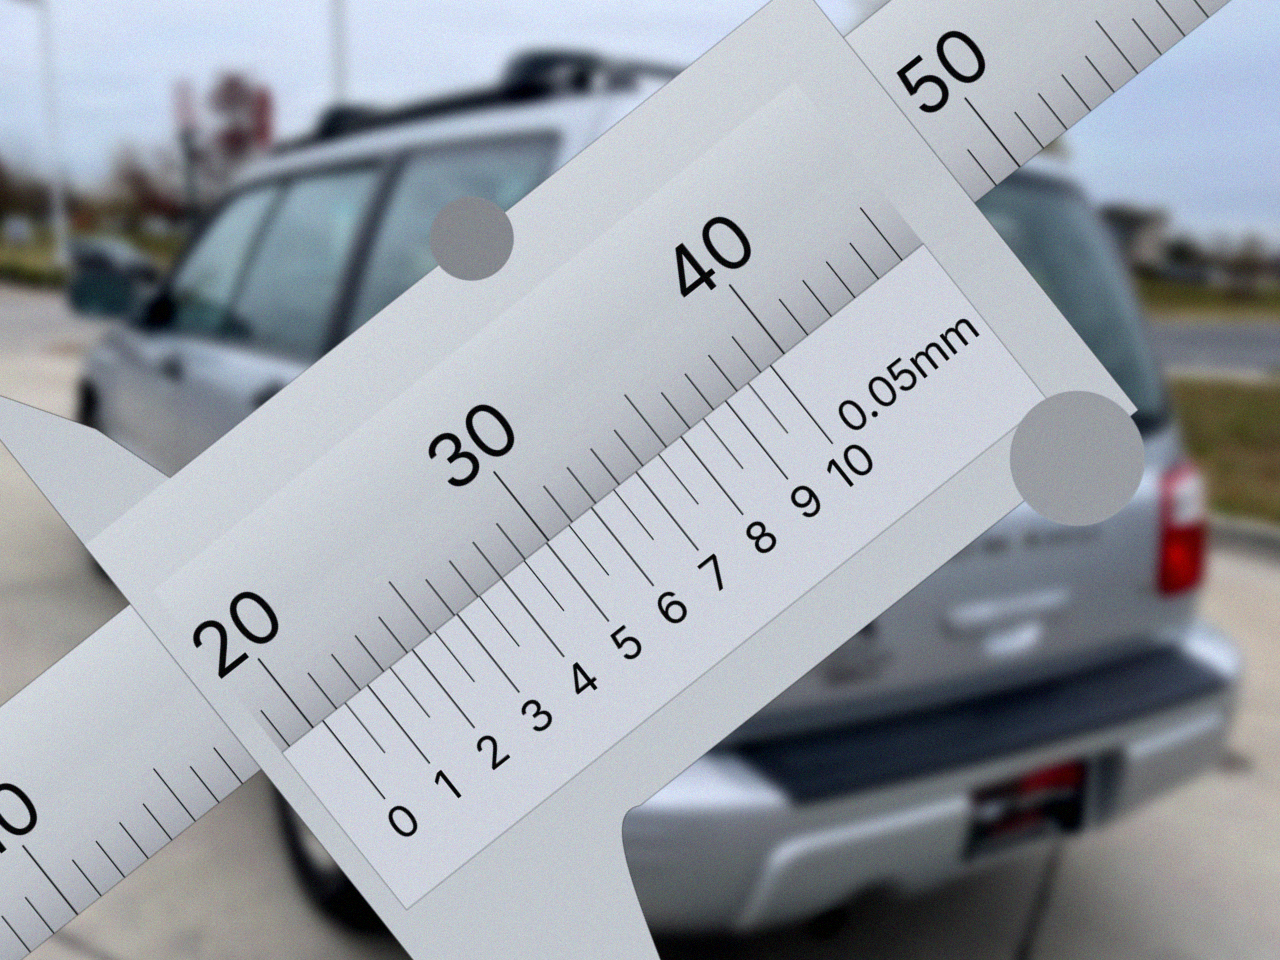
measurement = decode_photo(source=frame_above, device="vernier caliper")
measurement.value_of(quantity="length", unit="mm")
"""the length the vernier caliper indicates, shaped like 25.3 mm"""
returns 20.40 mm
